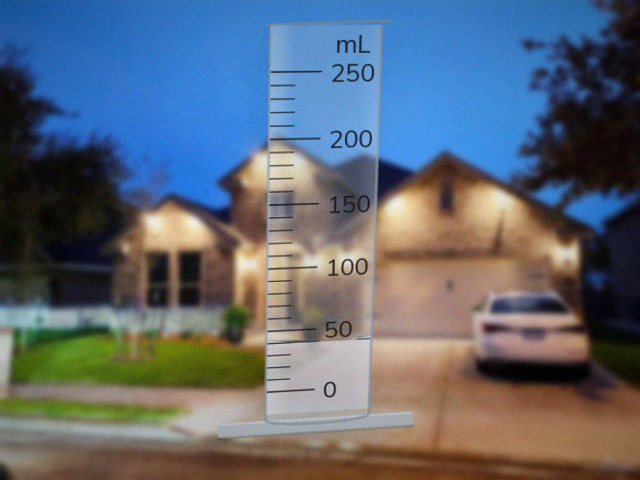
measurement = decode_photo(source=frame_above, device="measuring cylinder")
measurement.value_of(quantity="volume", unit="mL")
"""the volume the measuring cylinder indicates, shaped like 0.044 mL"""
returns 40 mL
